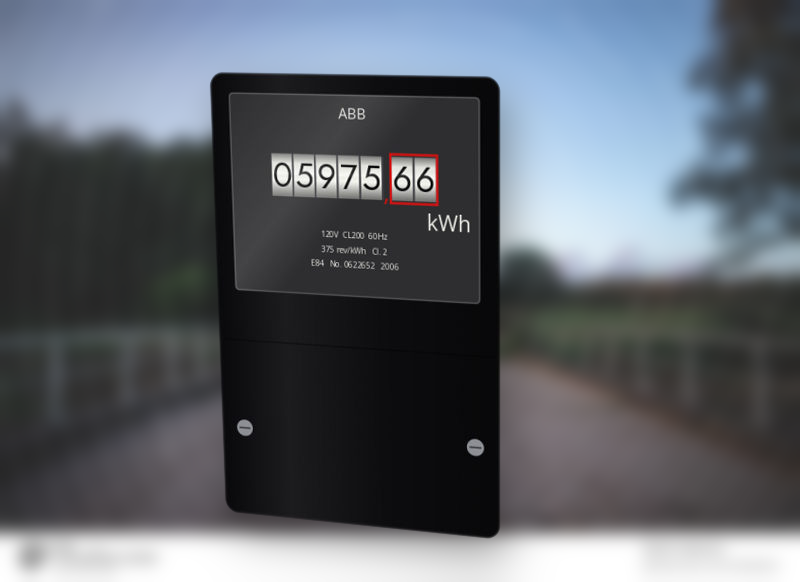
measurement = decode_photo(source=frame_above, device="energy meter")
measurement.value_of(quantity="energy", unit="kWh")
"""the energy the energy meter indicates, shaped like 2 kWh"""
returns 5975.66 kWh
